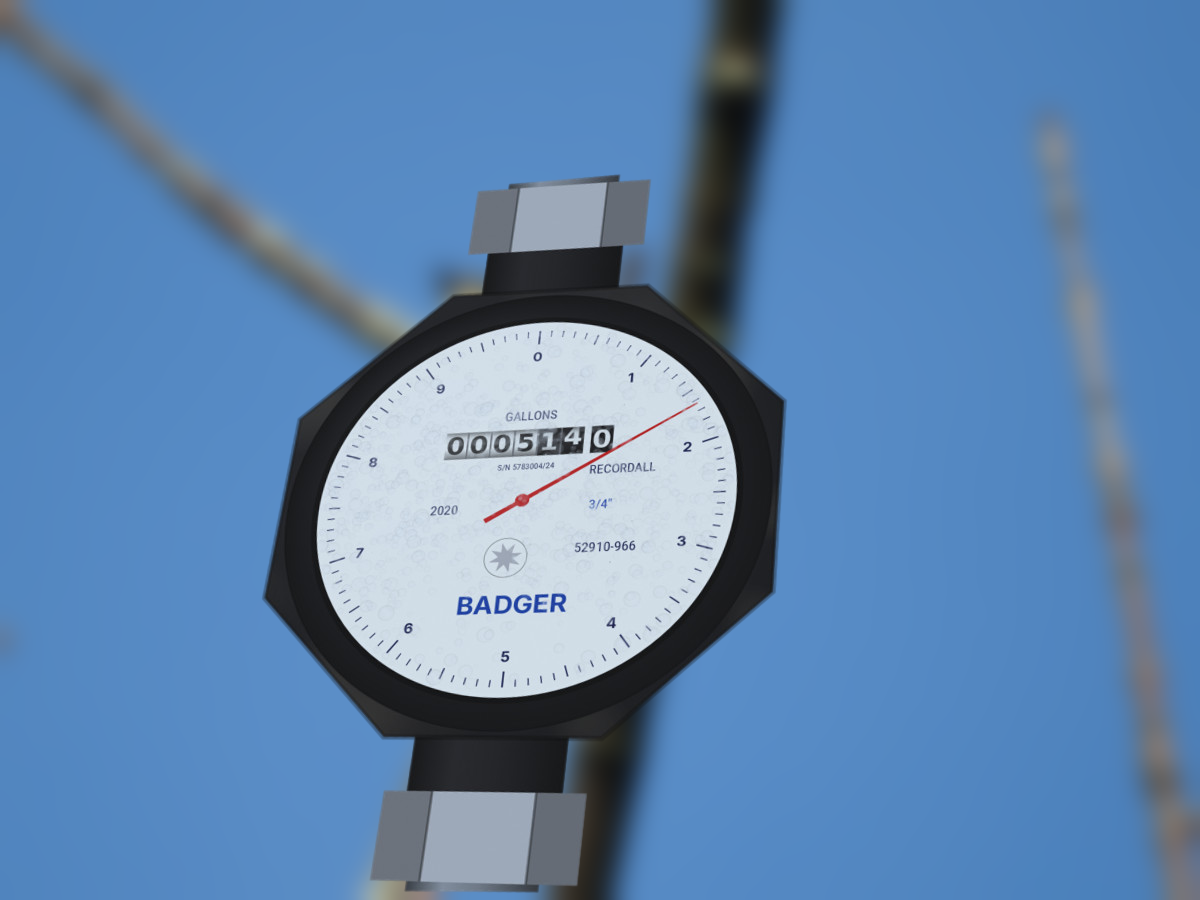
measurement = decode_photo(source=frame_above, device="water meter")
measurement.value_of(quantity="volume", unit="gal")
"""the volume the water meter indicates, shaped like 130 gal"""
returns 5141.6 gal
